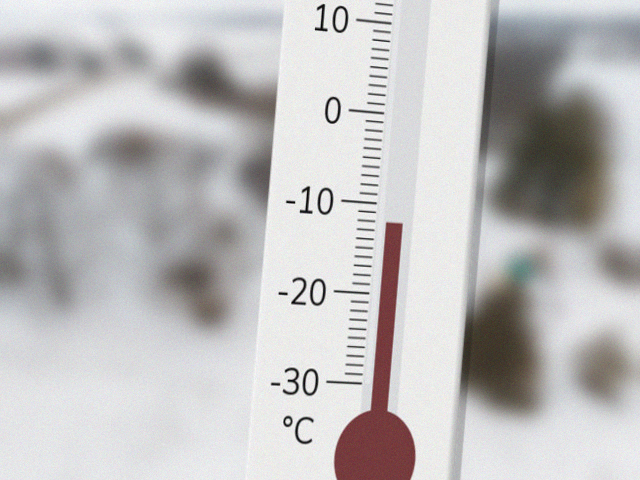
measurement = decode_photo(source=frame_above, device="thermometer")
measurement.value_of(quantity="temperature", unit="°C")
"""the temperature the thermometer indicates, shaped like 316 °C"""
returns -12 °C
